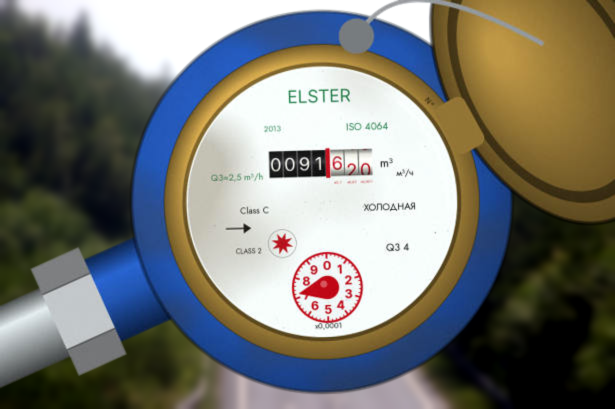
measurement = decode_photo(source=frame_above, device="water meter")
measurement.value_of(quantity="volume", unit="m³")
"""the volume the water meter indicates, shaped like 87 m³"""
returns 91.6197 m³
